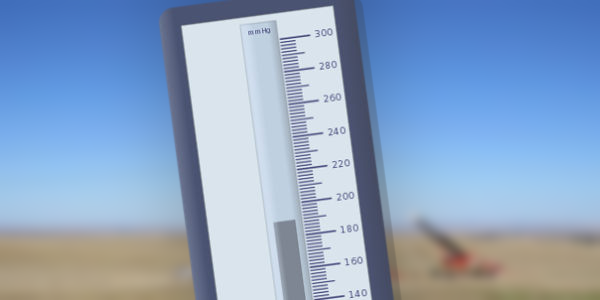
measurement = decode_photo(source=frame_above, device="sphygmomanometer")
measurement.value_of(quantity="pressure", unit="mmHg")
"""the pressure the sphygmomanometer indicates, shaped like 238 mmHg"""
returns 190 mmHg
